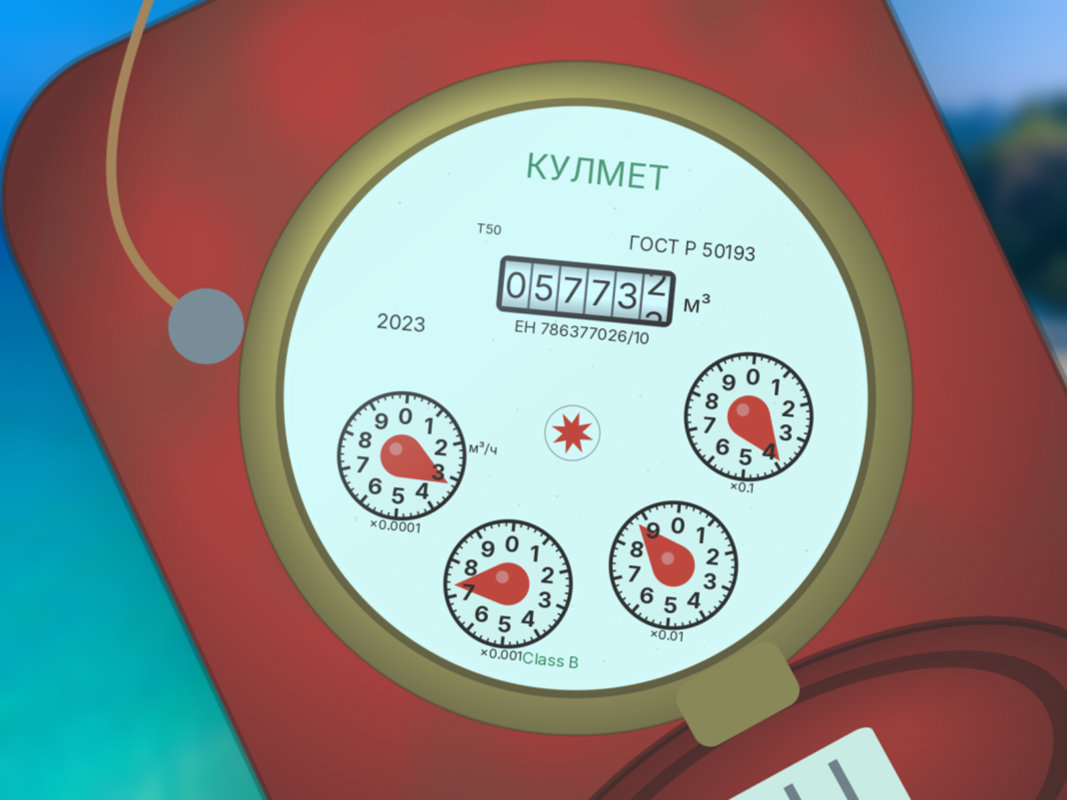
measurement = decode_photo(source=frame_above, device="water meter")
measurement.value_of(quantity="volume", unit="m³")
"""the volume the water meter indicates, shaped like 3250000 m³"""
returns 57732.3873 m³
